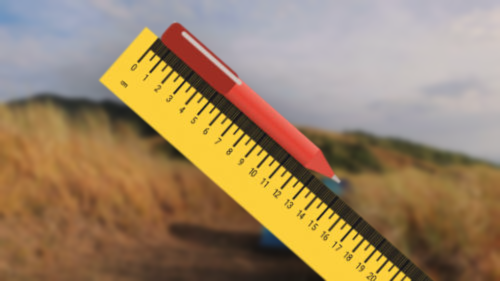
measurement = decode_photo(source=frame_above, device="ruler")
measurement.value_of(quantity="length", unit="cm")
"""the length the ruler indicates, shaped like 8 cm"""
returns 14.5 cm
